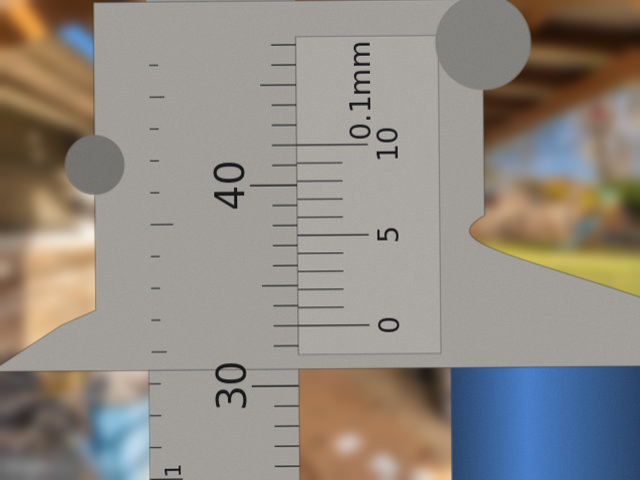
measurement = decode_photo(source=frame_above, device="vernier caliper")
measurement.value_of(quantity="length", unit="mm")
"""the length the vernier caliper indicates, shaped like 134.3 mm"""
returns 33.0 mm
